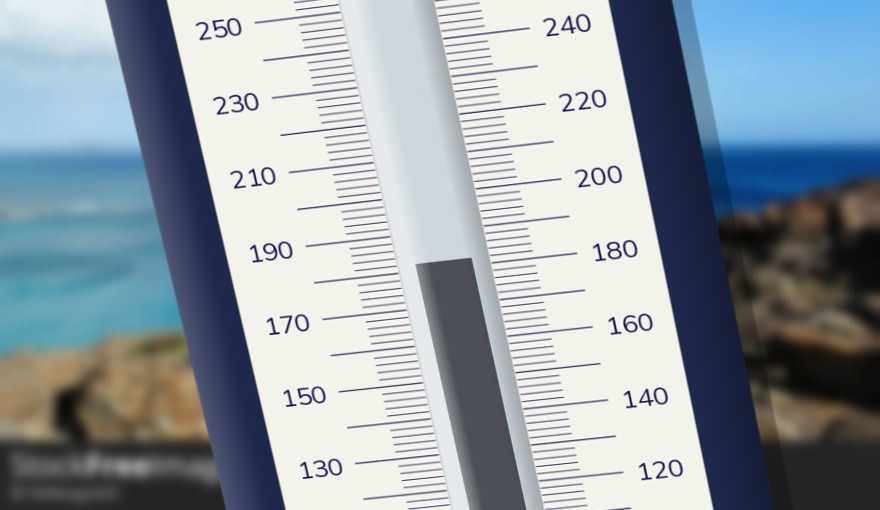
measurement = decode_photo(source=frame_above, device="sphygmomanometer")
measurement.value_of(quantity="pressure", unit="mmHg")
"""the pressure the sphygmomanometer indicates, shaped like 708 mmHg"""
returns 182 mmHg
